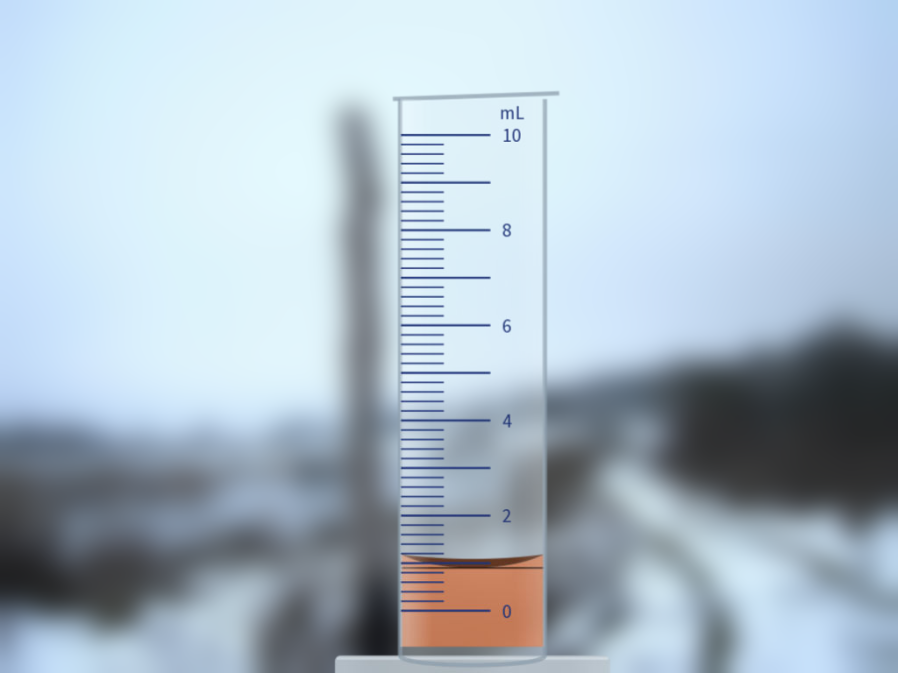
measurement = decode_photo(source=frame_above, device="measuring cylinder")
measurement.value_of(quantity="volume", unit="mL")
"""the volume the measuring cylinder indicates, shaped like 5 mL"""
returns 0.9 mL
